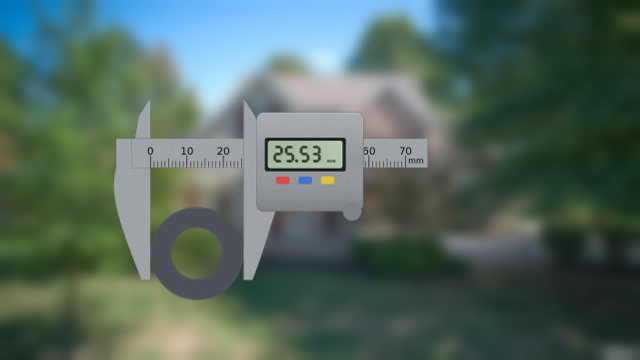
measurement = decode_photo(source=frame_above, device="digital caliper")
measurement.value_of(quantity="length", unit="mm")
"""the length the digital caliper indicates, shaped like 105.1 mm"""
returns 25.53 mm
